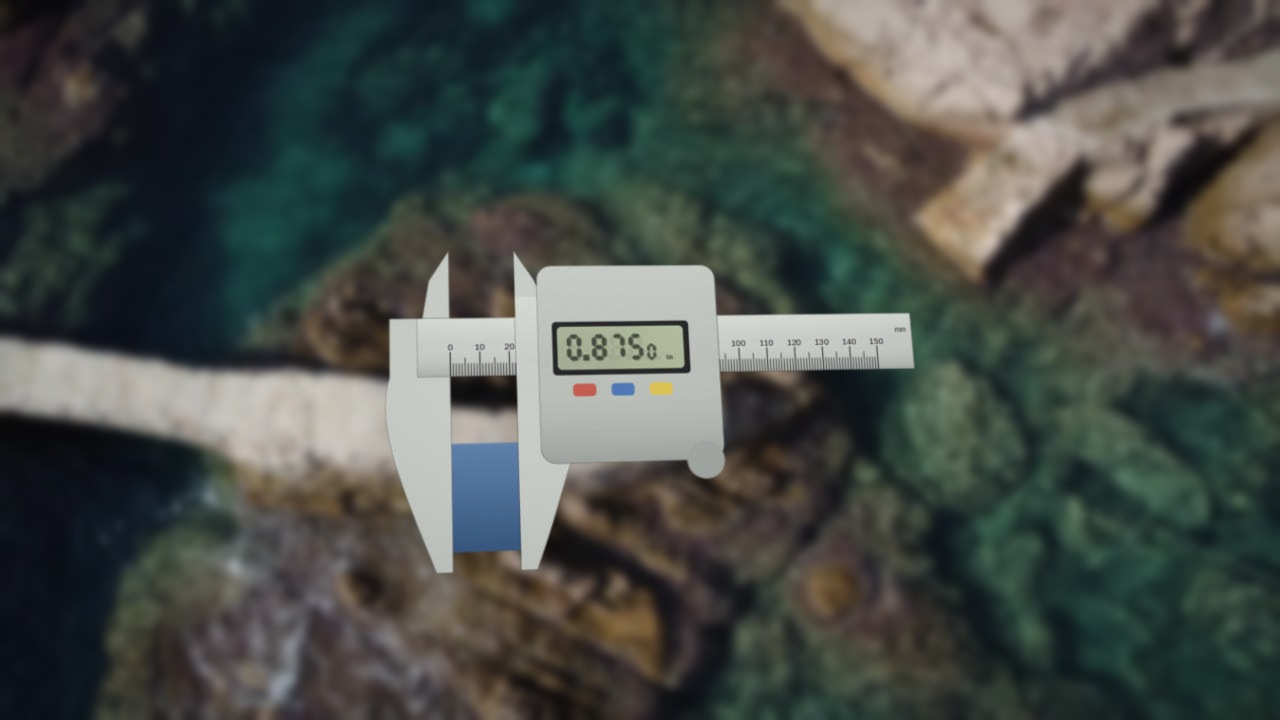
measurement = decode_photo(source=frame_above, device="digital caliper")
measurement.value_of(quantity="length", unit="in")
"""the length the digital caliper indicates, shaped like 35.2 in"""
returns 0.8750 in
